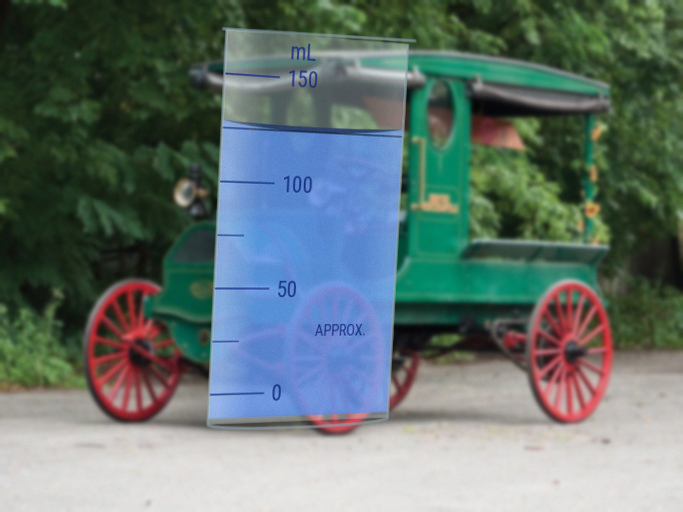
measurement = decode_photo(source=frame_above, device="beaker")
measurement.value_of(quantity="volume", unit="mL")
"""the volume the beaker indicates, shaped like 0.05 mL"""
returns 125 mL
